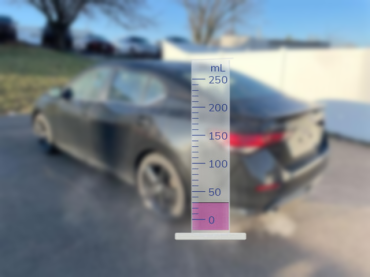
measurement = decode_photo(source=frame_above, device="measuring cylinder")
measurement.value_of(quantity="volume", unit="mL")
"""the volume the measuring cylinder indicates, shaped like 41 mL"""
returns 30 mL
